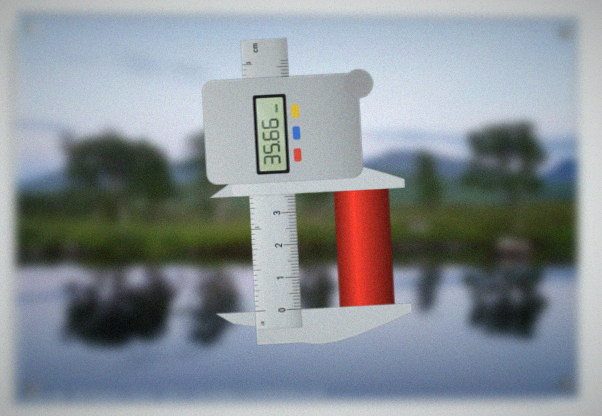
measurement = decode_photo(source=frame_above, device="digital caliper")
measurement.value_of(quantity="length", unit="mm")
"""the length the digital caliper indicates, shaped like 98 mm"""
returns 35.66 mm
